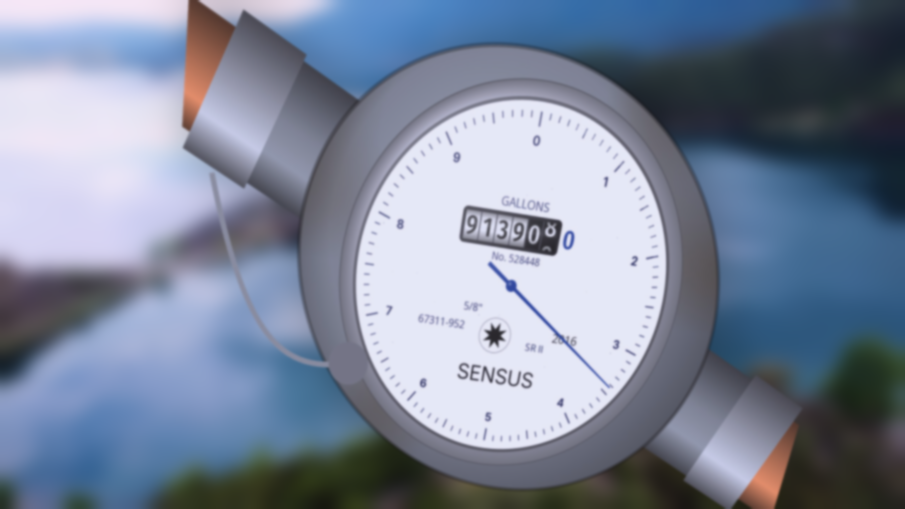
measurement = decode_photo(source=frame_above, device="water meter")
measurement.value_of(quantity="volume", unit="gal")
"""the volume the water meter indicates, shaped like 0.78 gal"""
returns 9139083.4 gal
